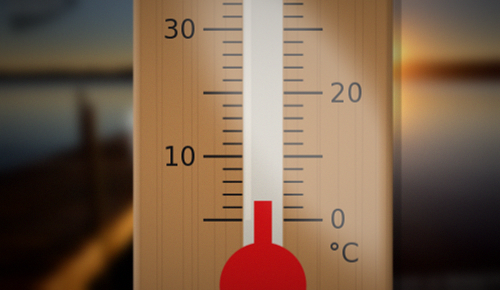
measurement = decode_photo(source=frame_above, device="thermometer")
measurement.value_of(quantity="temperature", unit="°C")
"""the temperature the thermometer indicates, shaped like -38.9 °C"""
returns 3 °C
